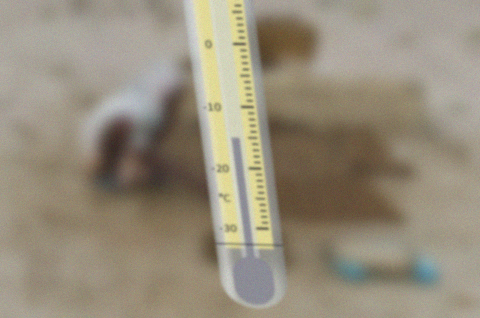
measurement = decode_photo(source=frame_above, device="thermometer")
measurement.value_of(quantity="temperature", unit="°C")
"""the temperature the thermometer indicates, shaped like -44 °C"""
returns -15 °C
